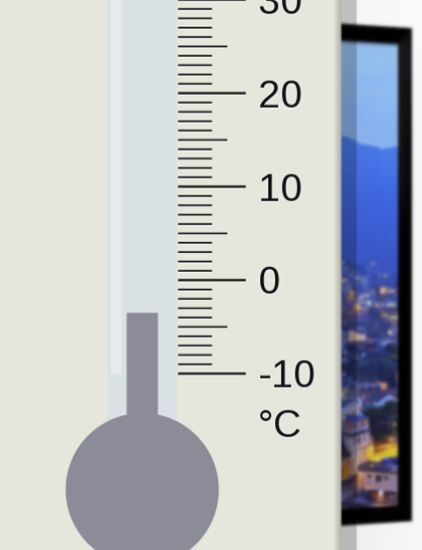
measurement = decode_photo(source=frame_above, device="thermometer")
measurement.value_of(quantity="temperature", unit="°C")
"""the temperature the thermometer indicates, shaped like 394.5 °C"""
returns -3.5 °C
